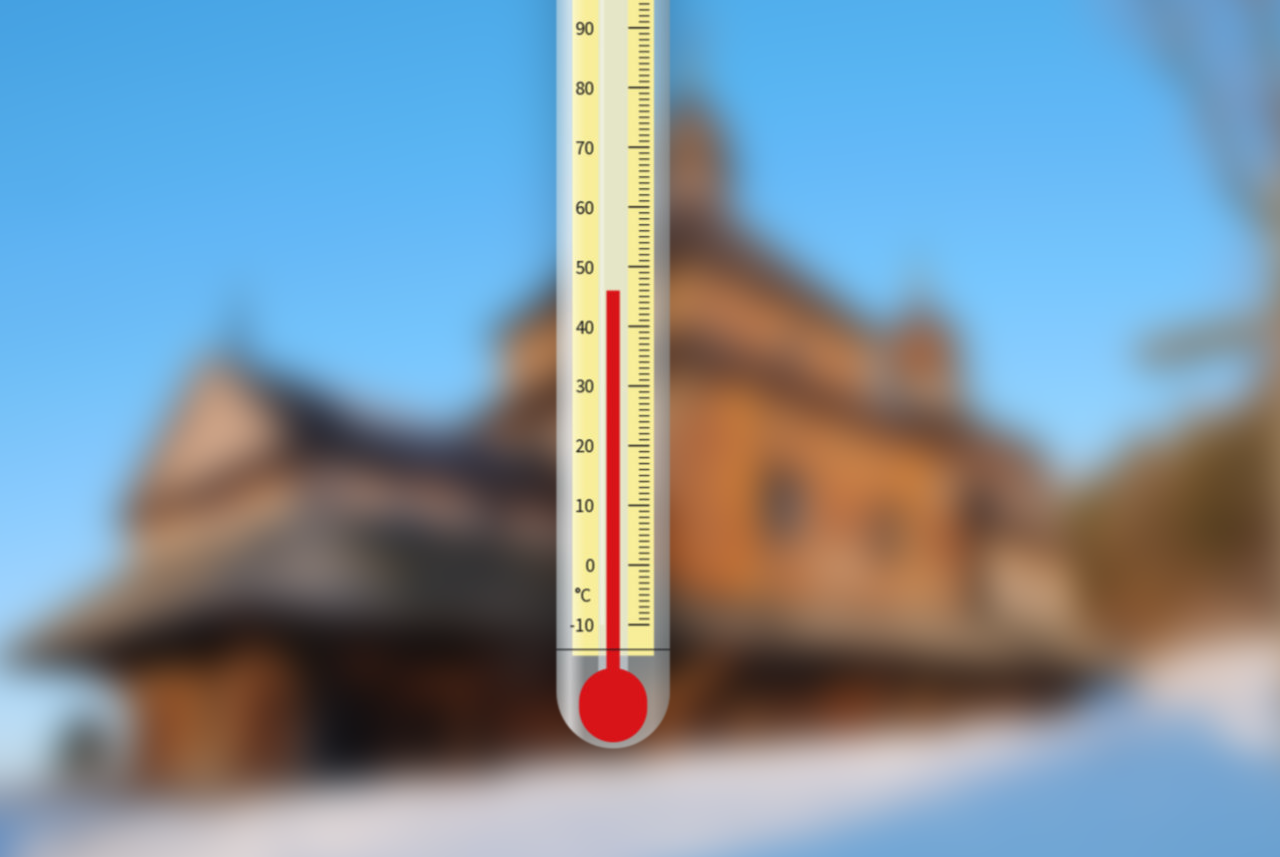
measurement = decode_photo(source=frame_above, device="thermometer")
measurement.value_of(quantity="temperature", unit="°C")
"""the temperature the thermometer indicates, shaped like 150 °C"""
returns 46 °C
